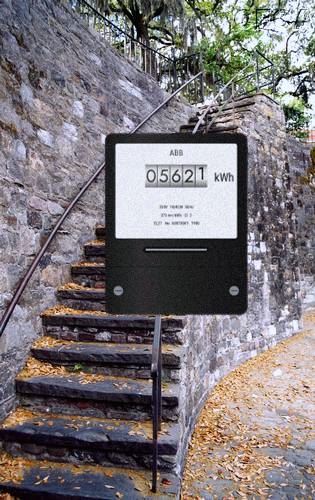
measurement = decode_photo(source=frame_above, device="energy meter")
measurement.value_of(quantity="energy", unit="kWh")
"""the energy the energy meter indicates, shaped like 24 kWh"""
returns 5621 kWh
